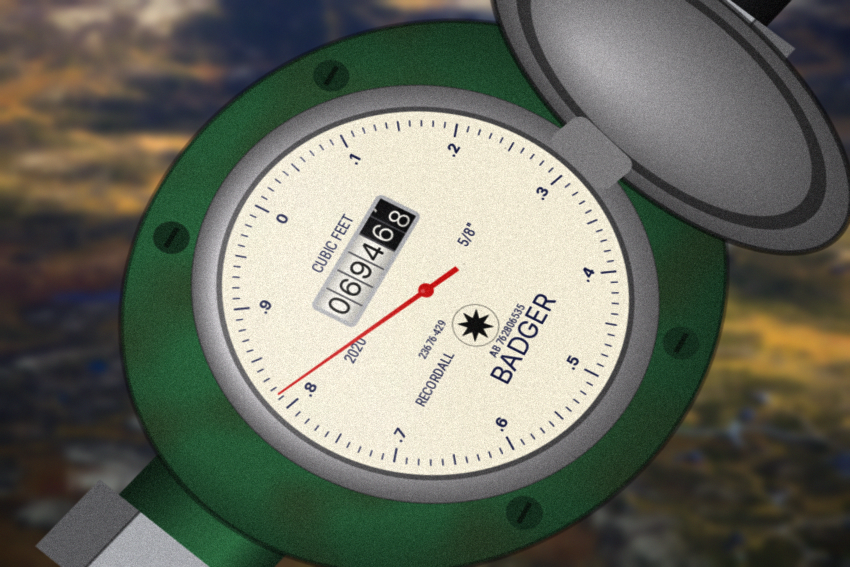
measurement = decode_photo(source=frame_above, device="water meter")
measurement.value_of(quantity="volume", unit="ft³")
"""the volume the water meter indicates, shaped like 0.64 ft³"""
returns 69467.81 ft³
